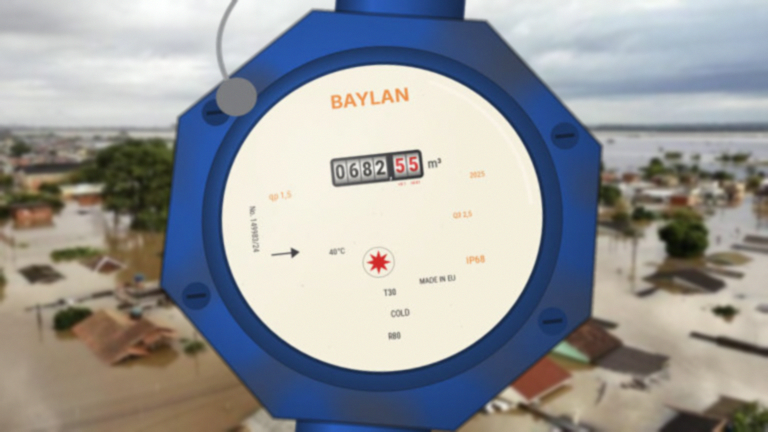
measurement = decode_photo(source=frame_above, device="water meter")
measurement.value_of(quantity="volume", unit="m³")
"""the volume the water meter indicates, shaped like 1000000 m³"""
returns 682.55 m³
